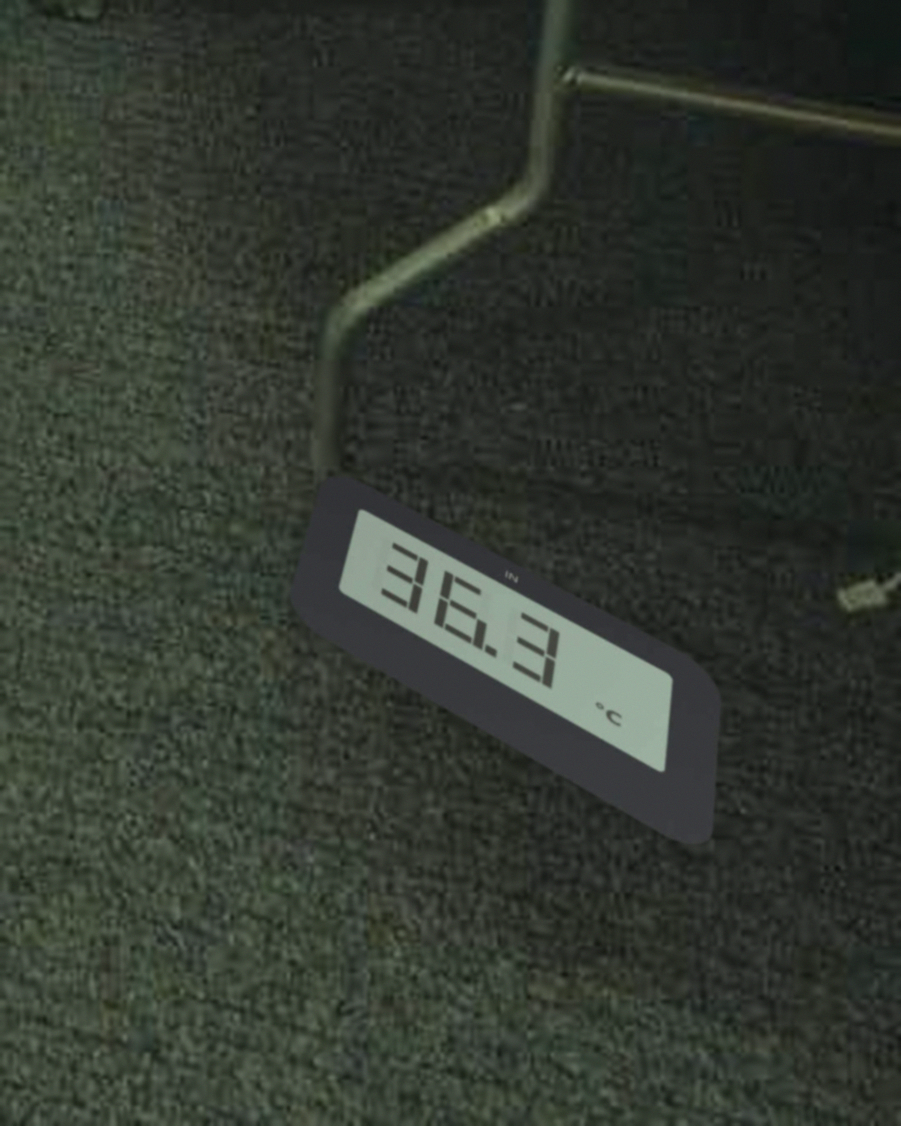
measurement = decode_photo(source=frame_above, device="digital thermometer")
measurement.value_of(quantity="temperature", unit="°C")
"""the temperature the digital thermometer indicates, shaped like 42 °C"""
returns 36.3 °C
